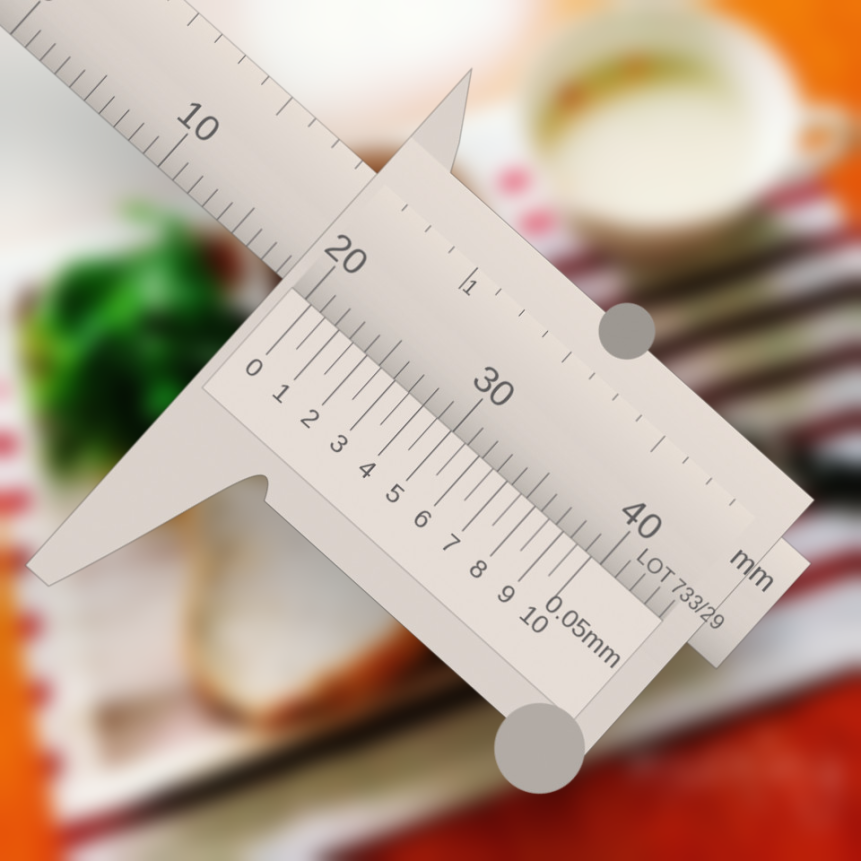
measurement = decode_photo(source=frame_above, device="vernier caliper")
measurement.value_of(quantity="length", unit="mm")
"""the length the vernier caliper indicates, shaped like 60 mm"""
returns 20.4 mm
